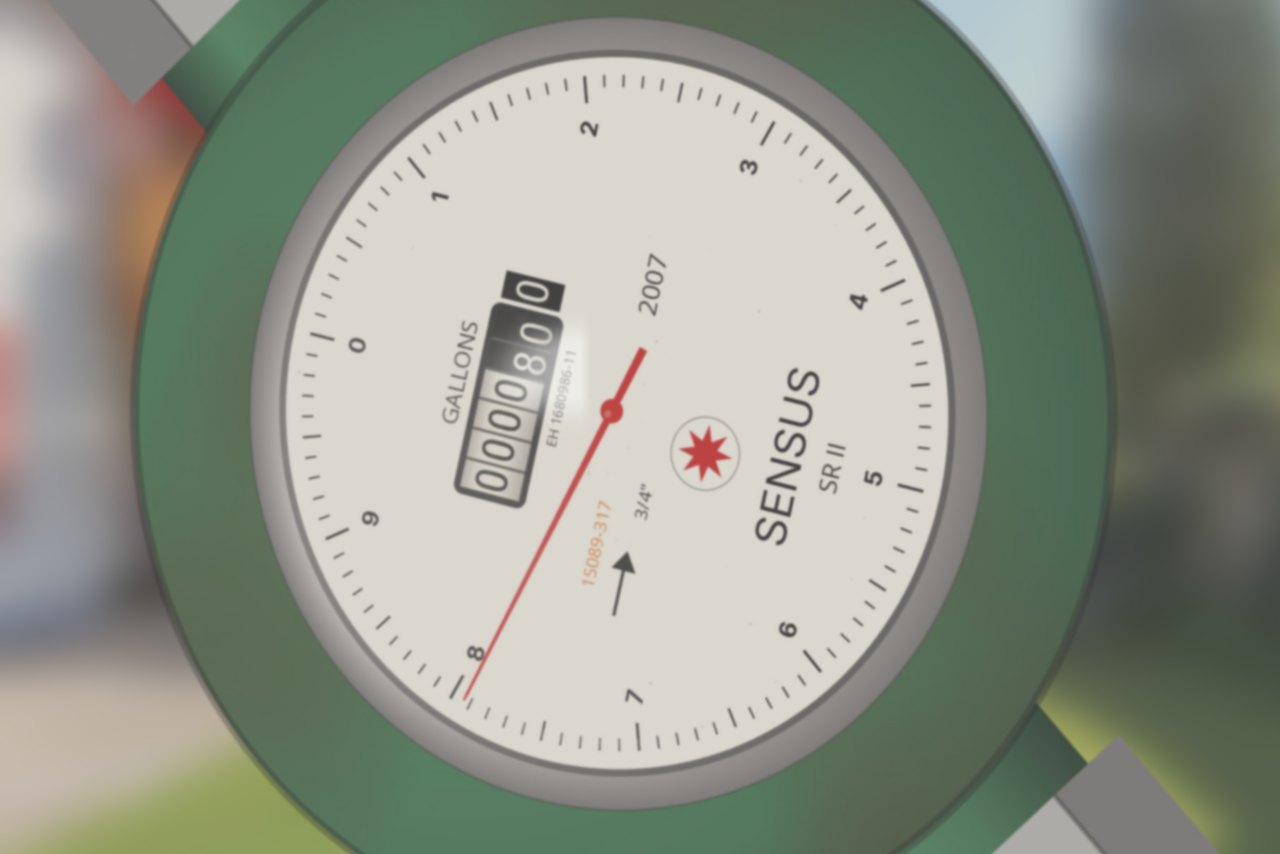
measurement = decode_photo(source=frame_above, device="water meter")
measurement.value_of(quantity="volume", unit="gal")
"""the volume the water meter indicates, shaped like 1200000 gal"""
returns 797.9 gal
